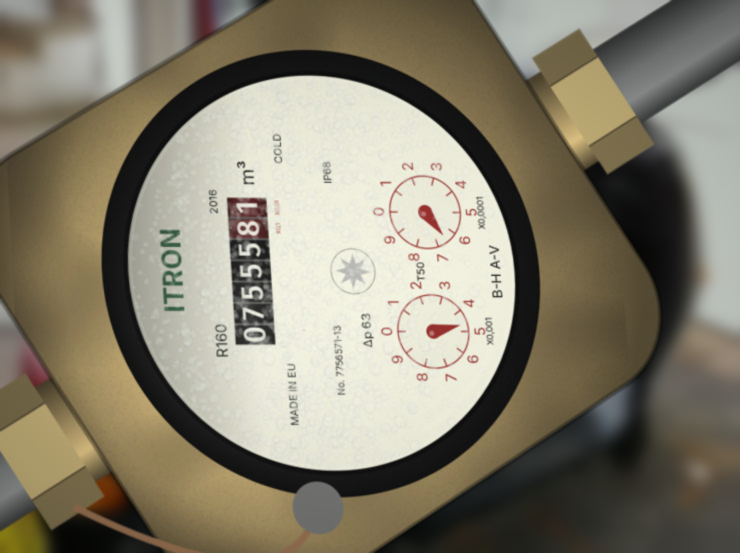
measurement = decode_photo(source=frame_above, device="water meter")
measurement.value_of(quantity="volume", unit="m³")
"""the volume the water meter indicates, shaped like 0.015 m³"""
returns 7555.8146 m³
